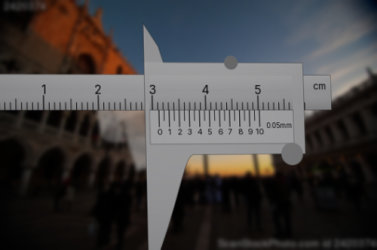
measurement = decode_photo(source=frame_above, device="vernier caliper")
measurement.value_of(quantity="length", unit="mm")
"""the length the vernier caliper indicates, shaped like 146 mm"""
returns 31.2 mm
